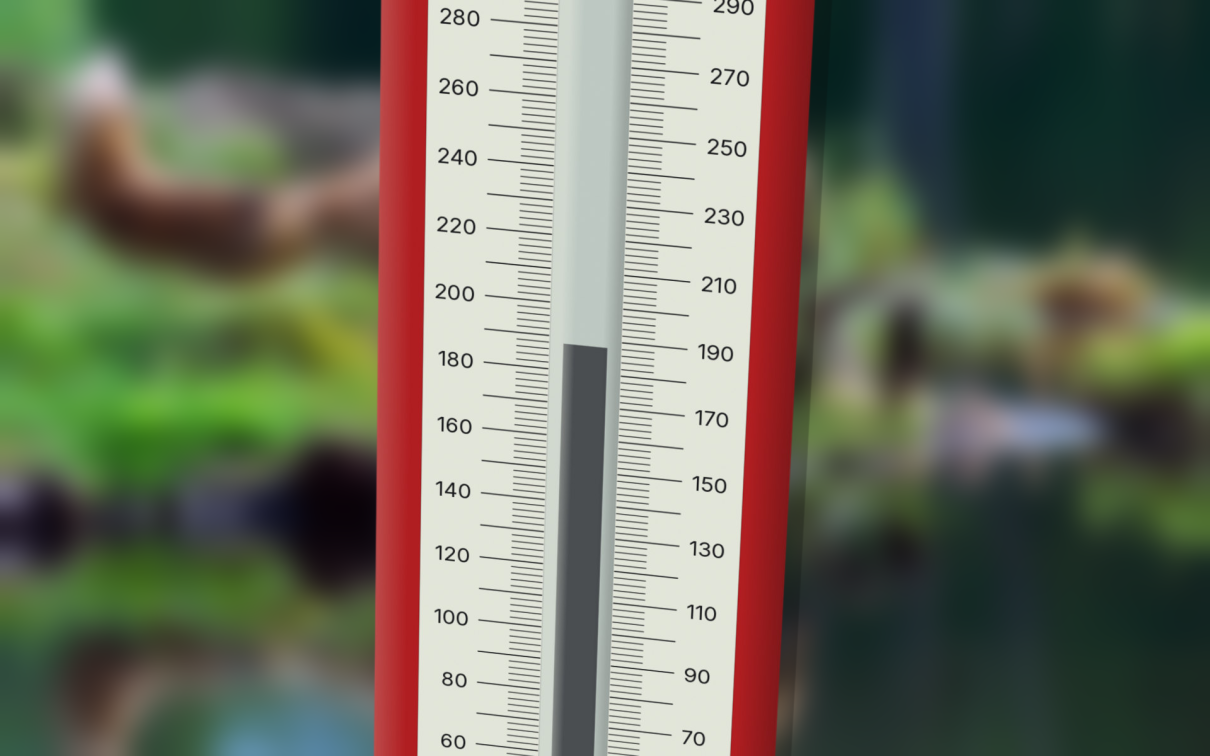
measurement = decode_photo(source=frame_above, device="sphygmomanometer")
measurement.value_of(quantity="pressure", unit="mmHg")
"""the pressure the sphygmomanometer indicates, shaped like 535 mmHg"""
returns 188 mmHg
